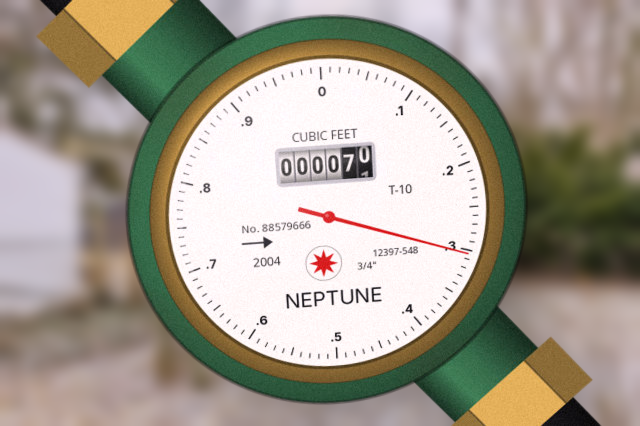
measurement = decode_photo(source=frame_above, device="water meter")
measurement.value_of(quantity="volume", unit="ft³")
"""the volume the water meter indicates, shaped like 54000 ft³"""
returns 70.30 ft³
